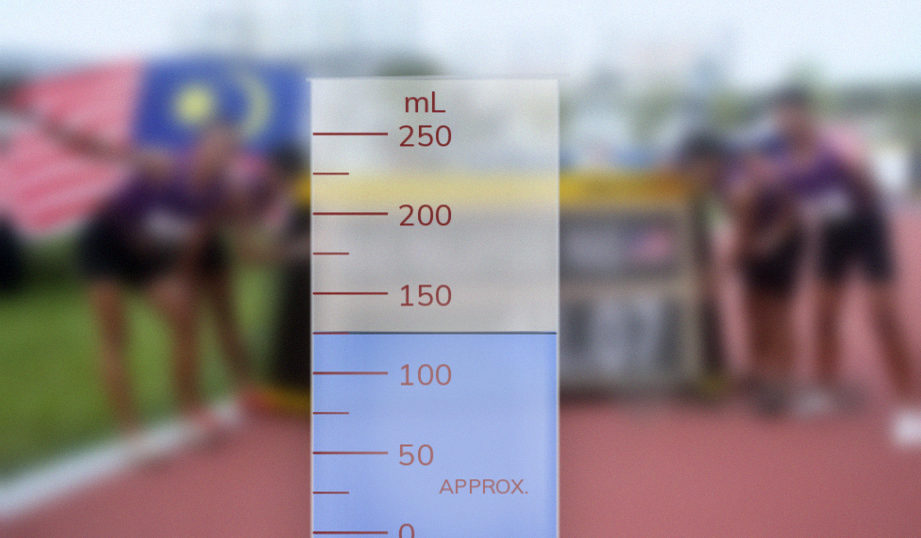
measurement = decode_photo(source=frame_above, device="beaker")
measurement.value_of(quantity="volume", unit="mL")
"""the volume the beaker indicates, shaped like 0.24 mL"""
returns 125 mL
